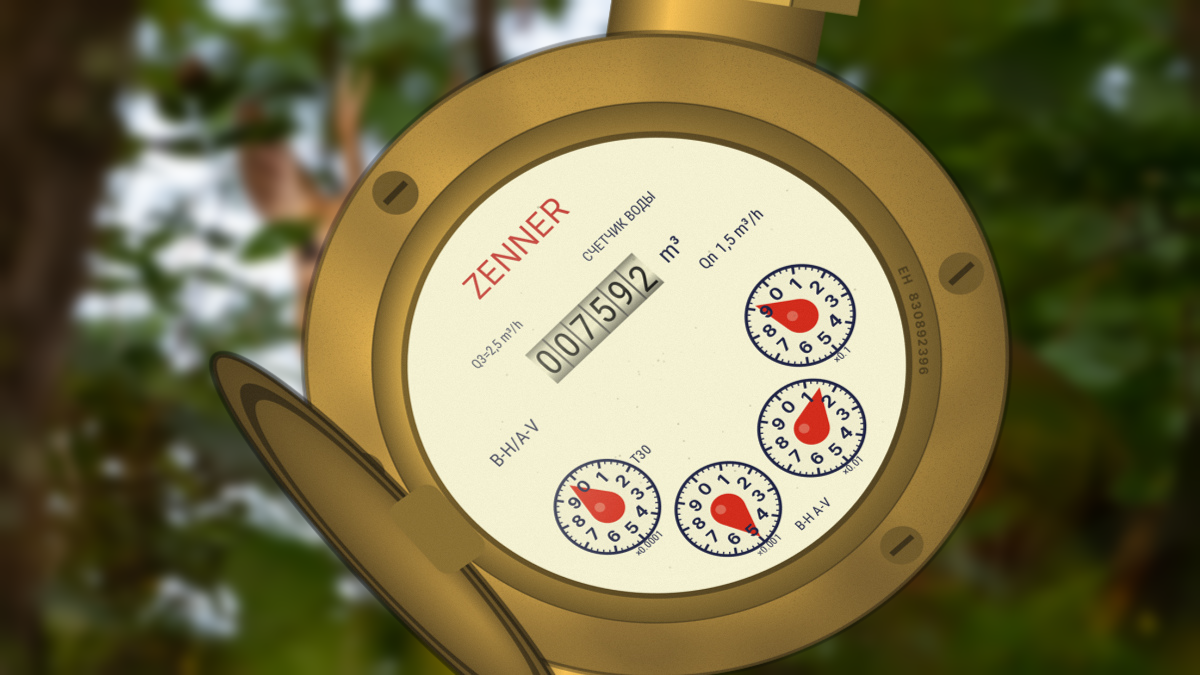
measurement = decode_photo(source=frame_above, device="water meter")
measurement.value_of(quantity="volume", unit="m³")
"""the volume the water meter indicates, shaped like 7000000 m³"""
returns 7591.9149 m³
